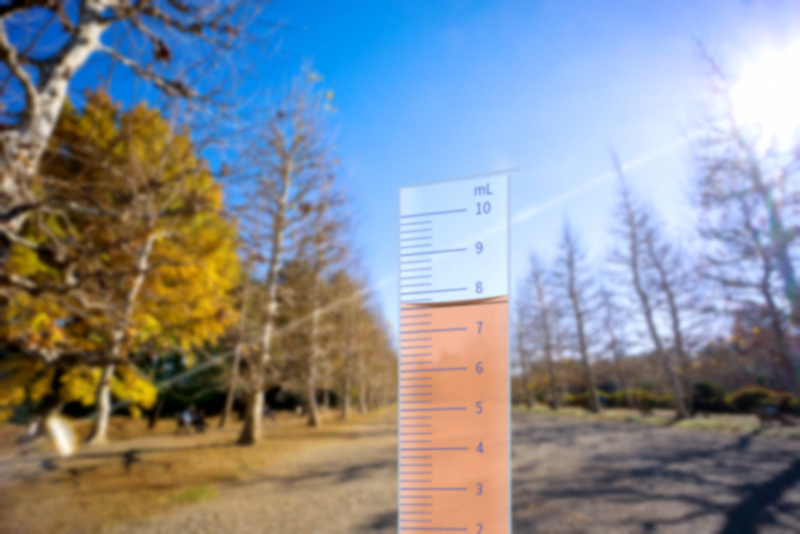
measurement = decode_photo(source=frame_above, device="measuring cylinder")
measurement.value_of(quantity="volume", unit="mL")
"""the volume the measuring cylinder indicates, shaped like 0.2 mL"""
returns 7.6 mL
